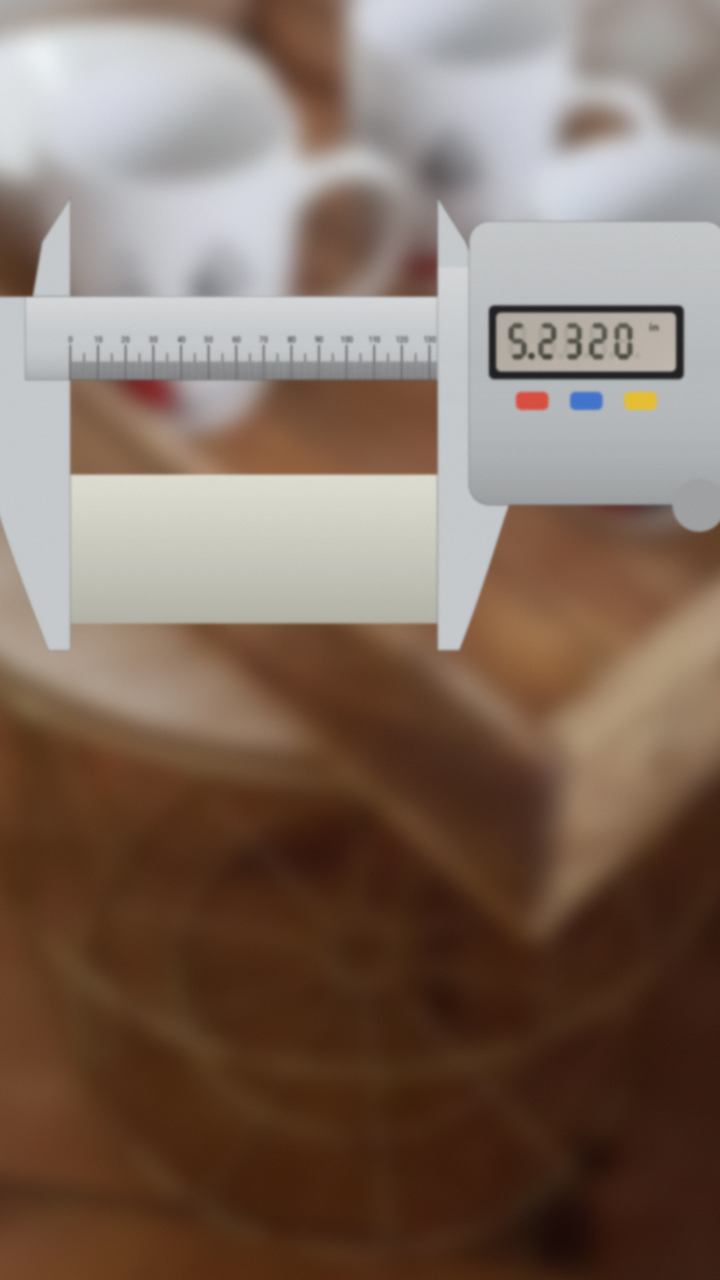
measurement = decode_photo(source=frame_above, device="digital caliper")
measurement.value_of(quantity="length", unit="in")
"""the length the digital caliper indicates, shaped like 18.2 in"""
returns 5.2320 in
